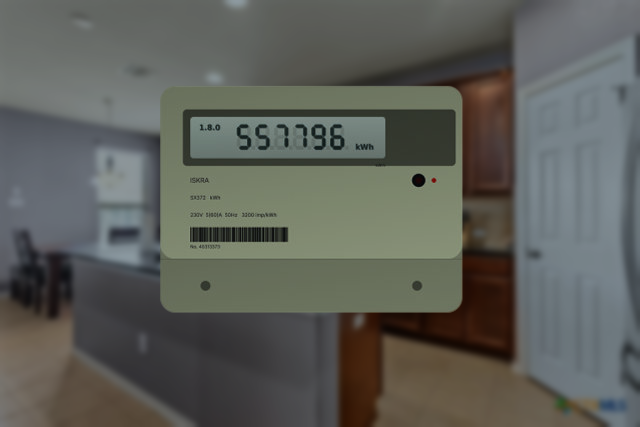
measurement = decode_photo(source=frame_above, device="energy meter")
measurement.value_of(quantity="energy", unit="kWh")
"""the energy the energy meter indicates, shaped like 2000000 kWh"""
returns 557796 kWh
